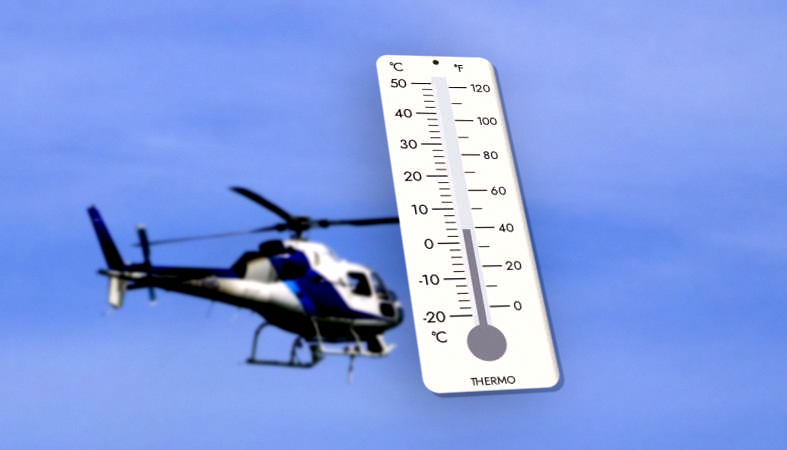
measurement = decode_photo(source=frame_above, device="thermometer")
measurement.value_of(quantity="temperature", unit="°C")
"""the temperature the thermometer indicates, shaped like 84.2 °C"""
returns 4 °C
